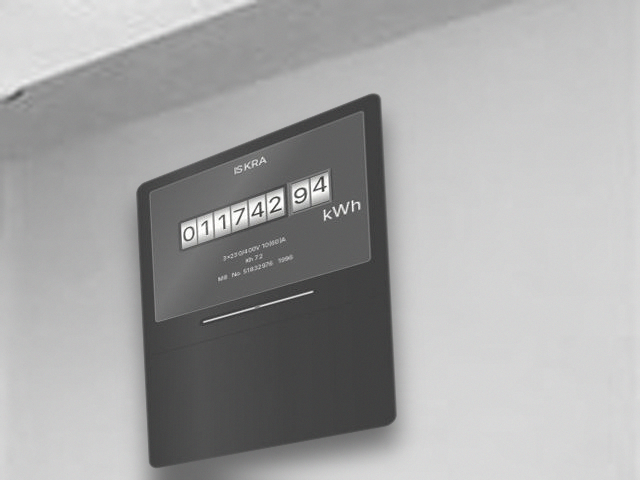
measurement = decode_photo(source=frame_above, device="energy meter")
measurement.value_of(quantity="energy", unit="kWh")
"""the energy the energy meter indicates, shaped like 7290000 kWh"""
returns 11742.94 kWh
